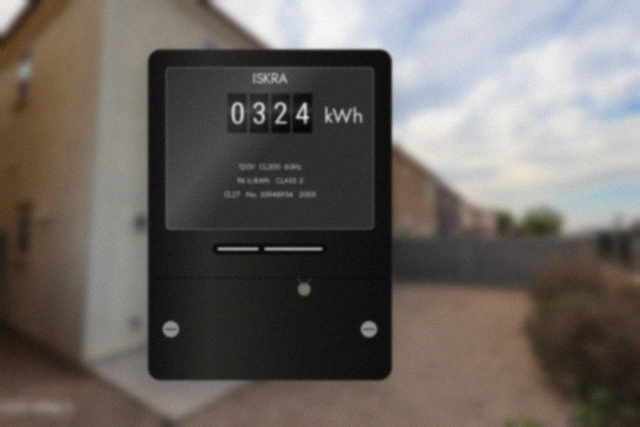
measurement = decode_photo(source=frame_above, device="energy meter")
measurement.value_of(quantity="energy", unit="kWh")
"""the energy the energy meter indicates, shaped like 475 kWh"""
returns 324 kWh
